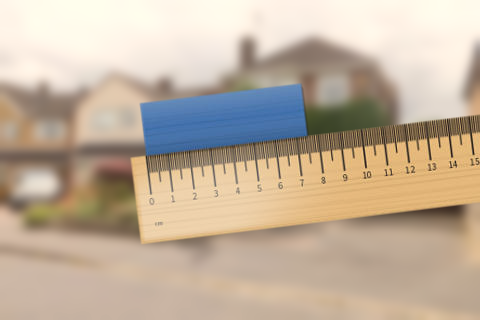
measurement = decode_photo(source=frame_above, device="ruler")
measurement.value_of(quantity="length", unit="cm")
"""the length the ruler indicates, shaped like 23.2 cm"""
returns 7.5 cm
